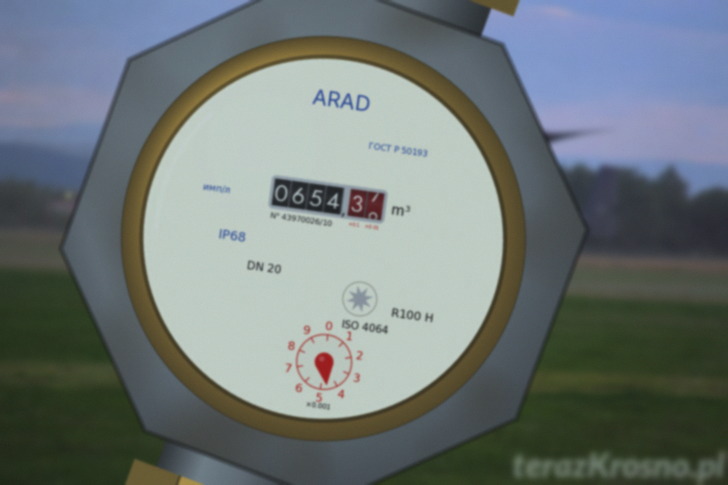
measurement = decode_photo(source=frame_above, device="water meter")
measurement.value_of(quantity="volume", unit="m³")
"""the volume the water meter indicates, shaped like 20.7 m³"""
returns 654.374 m³
